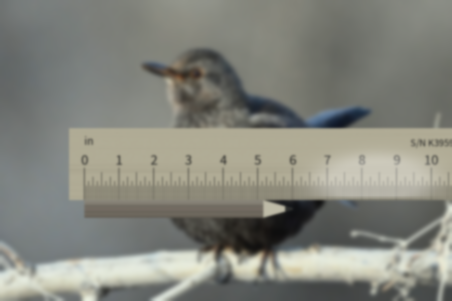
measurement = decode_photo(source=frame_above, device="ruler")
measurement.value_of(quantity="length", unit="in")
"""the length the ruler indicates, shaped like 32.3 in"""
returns 6 in
